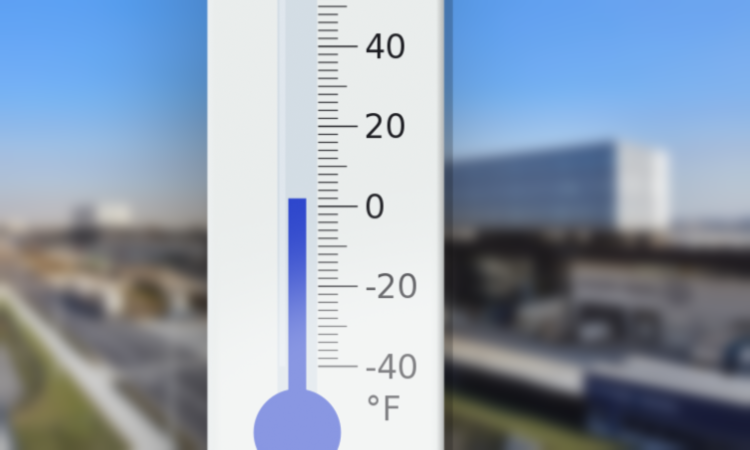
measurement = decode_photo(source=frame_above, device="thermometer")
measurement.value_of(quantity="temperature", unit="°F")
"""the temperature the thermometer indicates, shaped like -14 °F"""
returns 2 °F
